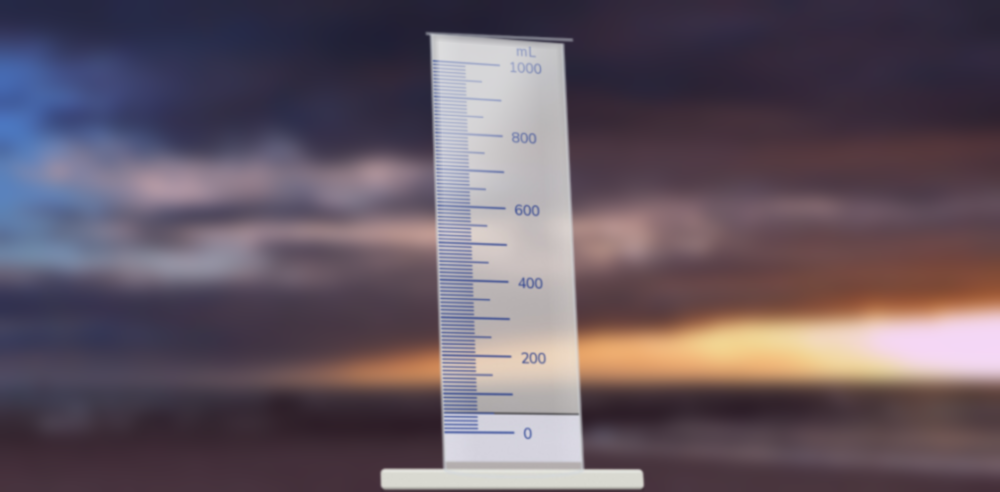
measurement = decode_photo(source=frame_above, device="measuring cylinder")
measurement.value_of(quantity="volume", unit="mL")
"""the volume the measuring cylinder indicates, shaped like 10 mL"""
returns 50 mL
